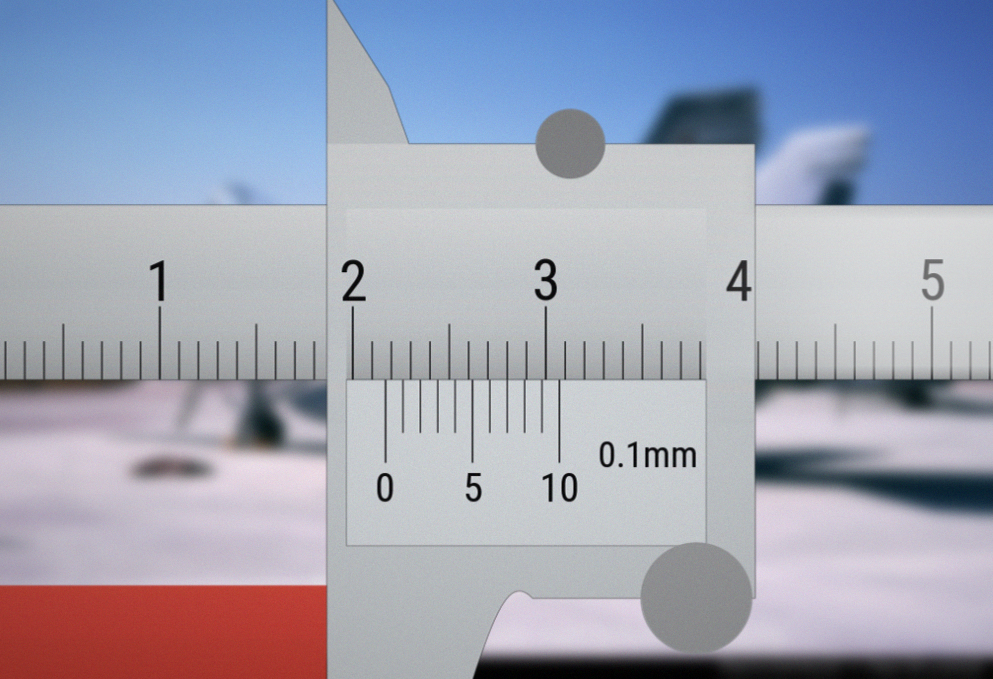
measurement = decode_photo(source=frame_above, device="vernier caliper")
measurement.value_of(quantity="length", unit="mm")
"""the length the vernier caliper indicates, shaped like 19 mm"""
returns 21.7 mm
